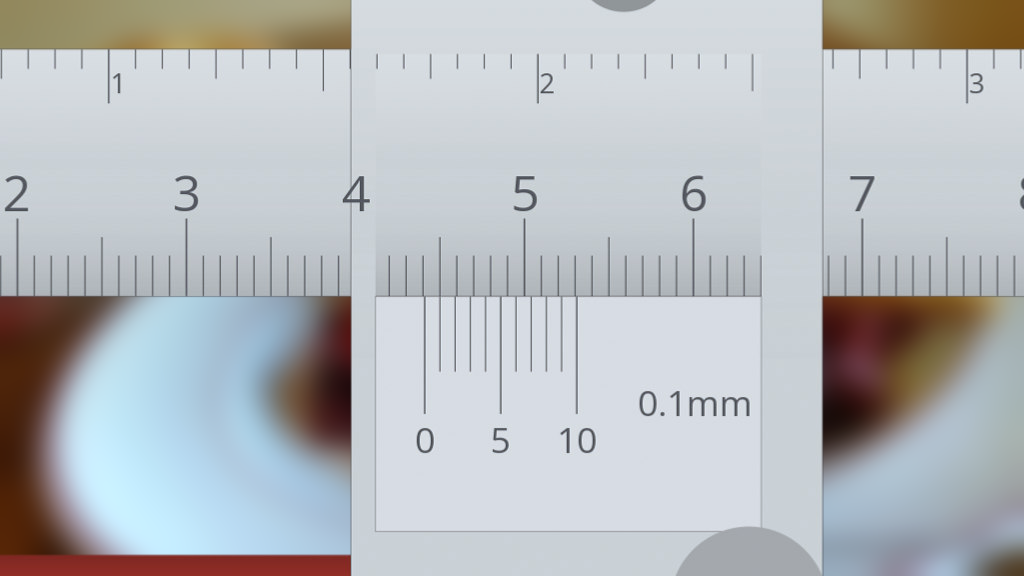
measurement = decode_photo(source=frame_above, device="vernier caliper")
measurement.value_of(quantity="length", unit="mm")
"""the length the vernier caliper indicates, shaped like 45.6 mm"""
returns 44.1 mm
